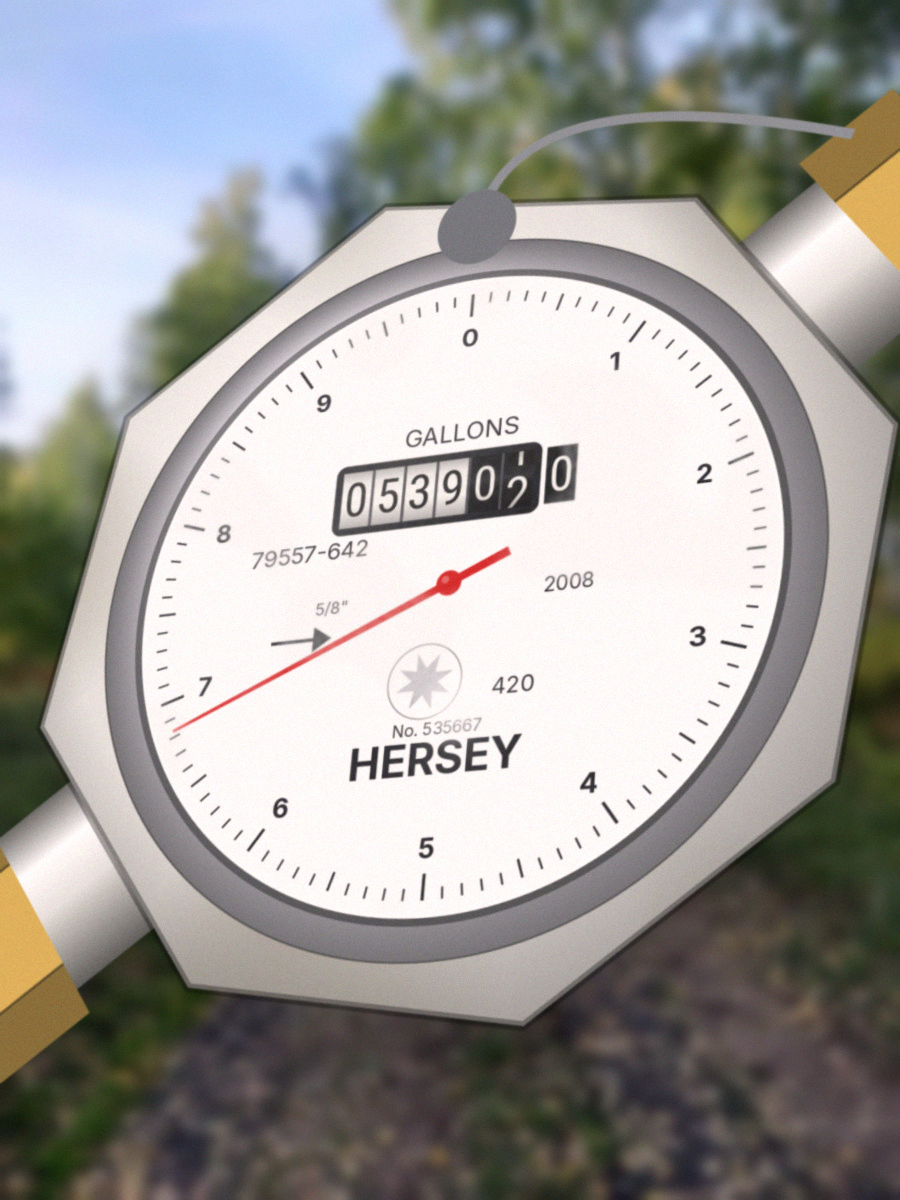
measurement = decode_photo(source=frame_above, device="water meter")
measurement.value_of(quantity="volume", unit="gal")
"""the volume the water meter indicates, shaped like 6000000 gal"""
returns 539016.8 gal
